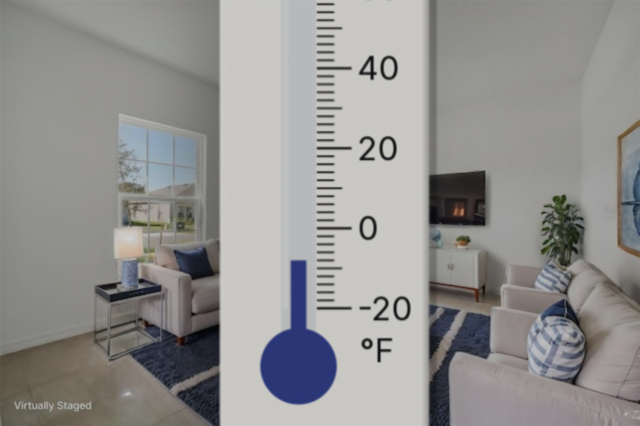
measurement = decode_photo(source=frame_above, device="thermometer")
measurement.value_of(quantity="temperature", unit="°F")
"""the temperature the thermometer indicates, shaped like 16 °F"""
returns -8 °F
